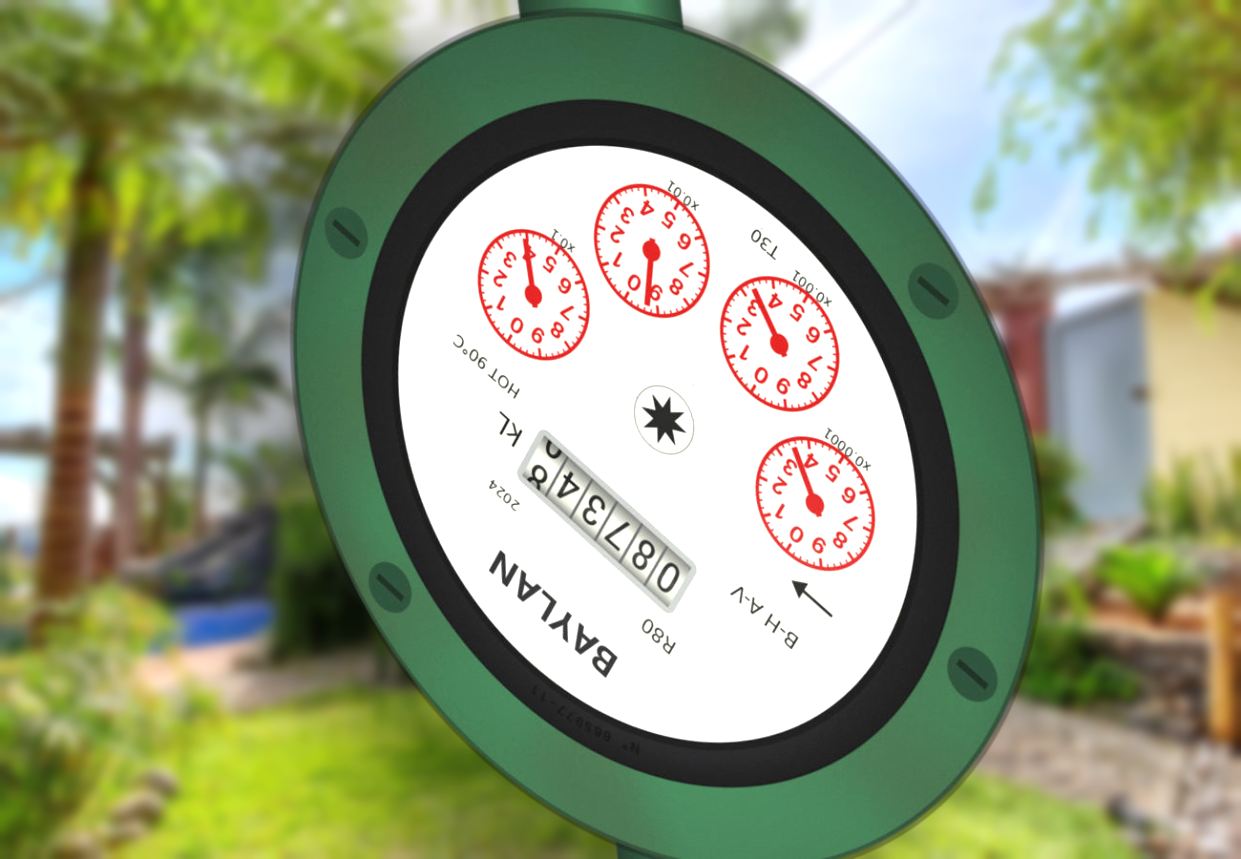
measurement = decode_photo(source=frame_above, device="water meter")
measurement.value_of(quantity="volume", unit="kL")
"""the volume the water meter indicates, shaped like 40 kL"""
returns 87348.3933 kL
